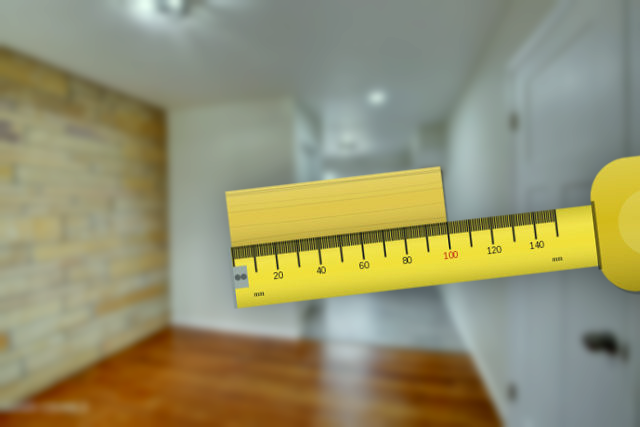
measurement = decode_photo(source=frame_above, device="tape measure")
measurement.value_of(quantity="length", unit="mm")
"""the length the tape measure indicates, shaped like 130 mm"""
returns 100 mm
